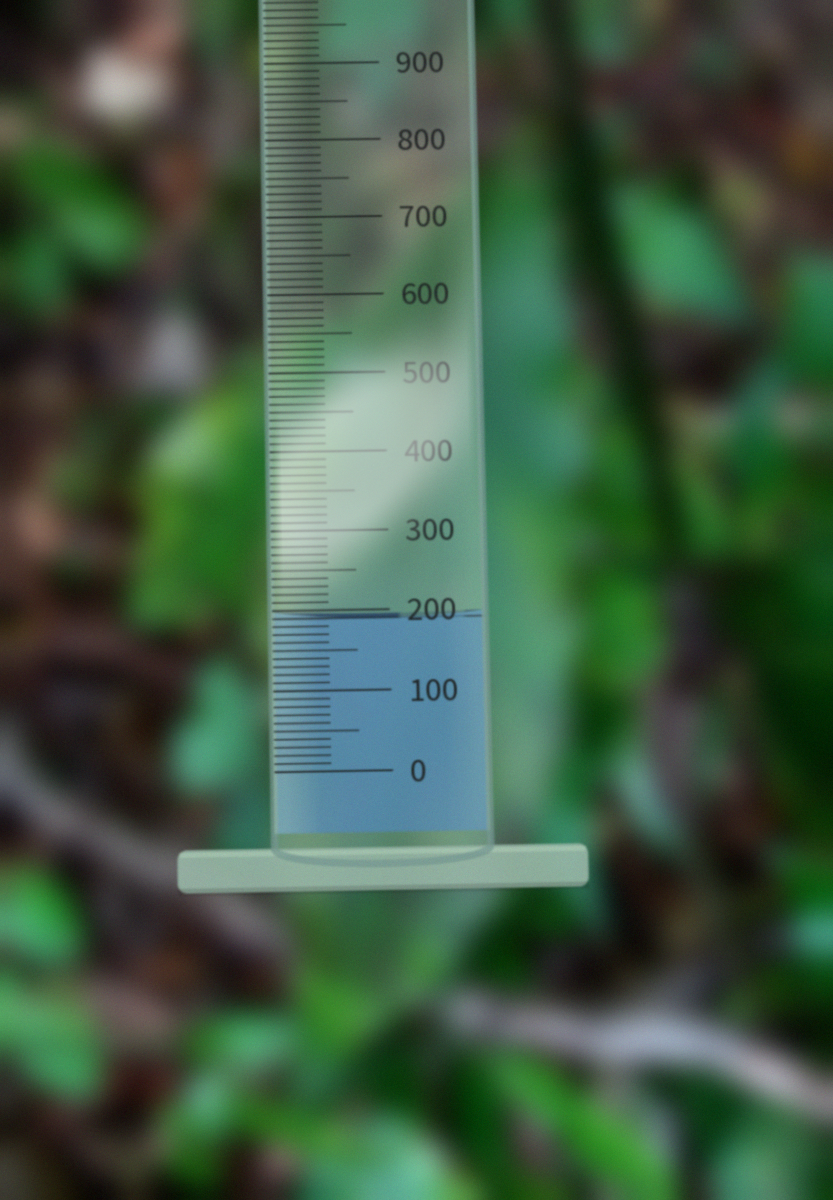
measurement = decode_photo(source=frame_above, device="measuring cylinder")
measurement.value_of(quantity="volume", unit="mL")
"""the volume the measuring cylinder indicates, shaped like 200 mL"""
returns 190 mL
